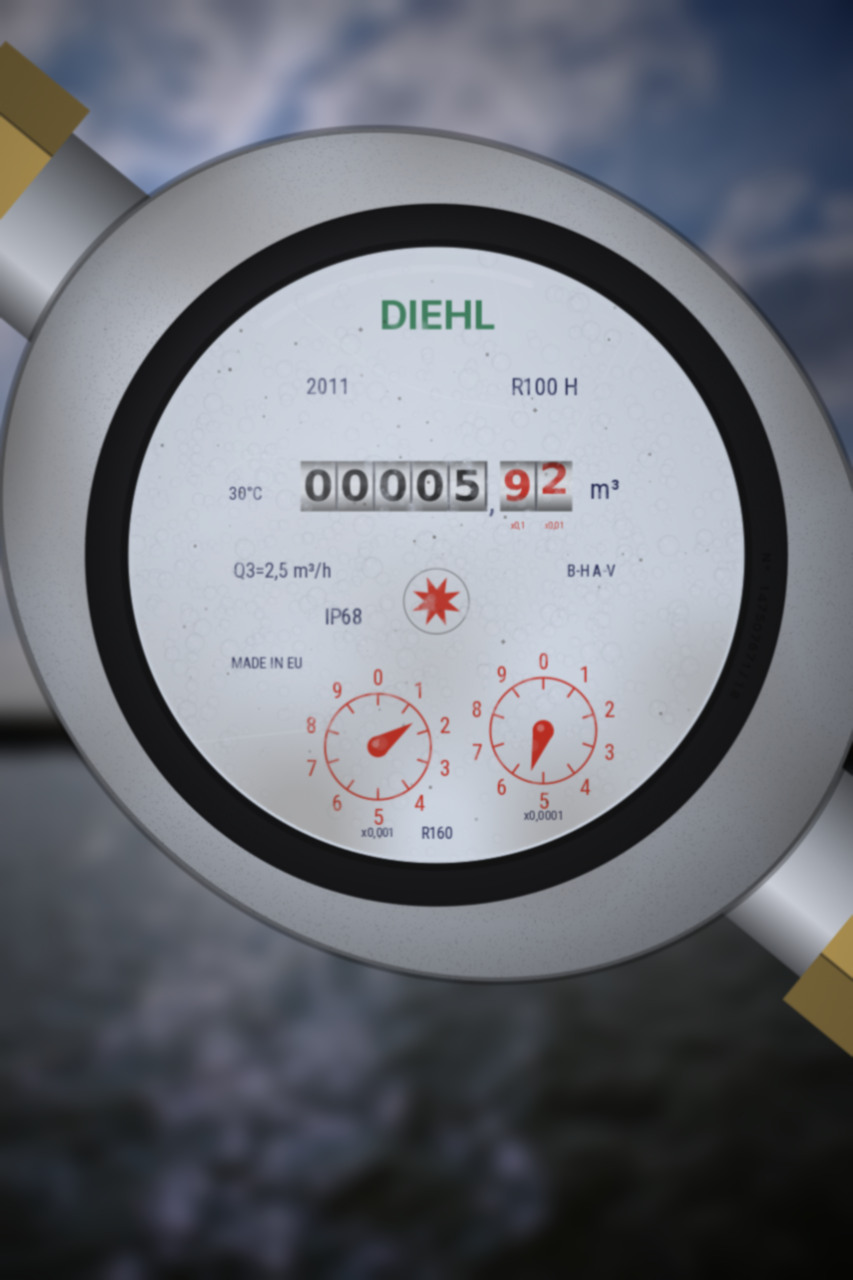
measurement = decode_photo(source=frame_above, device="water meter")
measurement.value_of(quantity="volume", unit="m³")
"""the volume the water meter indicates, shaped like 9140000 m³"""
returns 5.9215 m³
